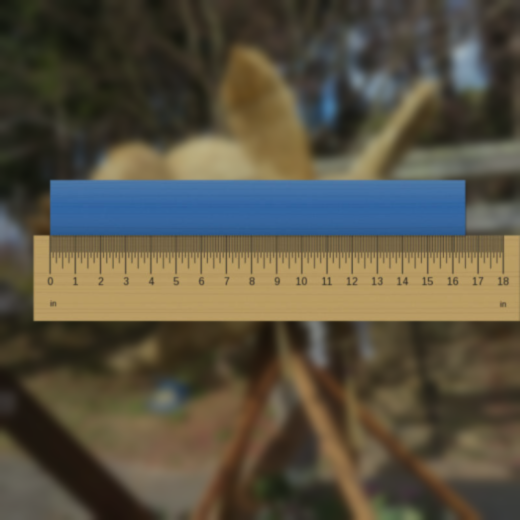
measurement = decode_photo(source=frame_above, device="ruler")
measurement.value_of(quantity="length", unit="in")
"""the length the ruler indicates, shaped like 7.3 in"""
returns 16.5 in
